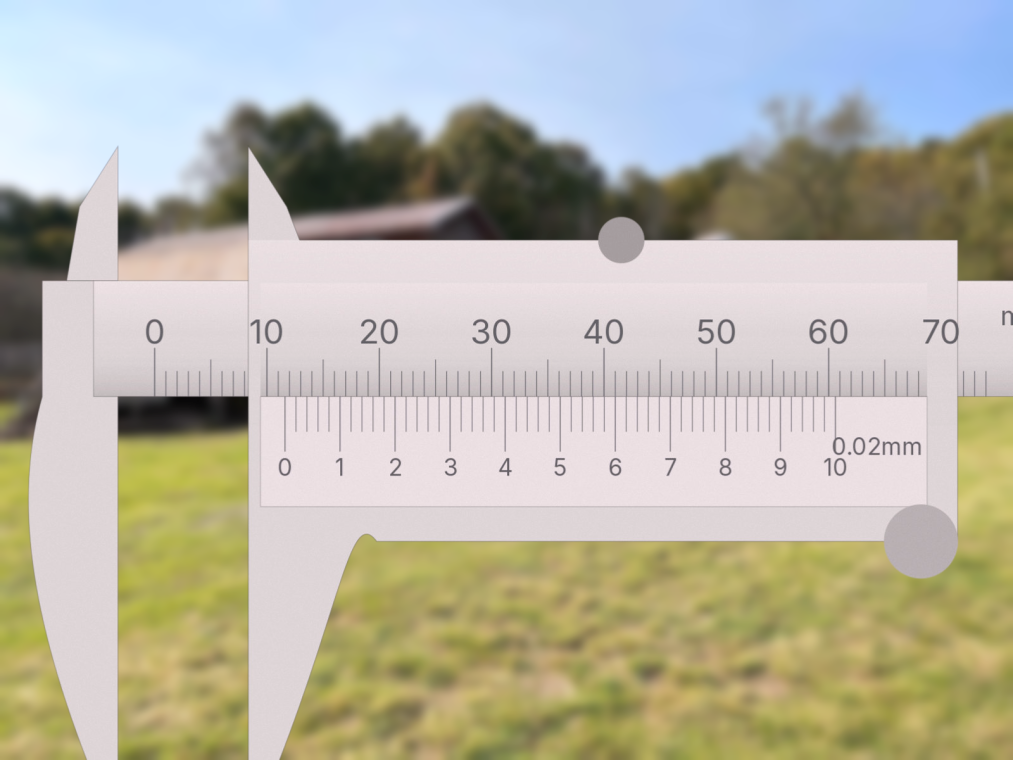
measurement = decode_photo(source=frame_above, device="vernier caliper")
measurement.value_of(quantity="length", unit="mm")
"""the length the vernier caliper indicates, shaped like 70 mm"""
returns 11.6 mm
